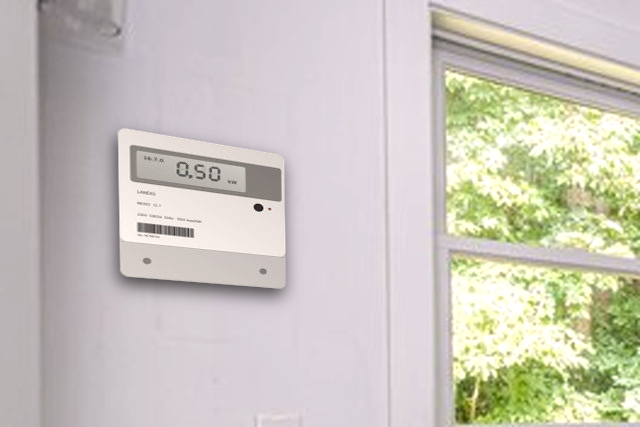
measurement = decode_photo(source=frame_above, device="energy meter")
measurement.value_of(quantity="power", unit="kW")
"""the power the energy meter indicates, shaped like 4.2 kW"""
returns 0.50 kW
